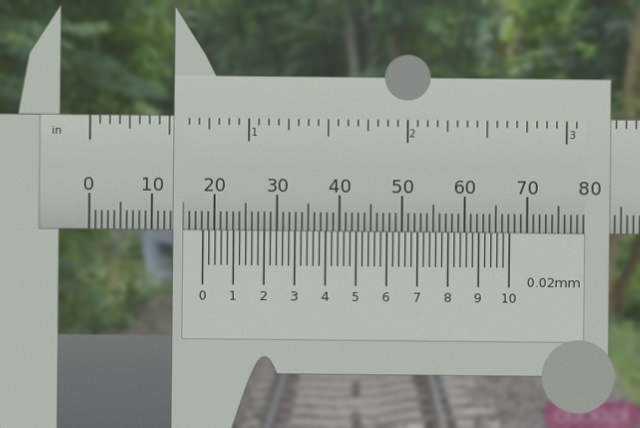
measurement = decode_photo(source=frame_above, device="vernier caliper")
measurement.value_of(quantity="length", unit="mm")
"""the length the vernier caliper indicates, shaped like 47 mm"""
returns 18.2 mm
